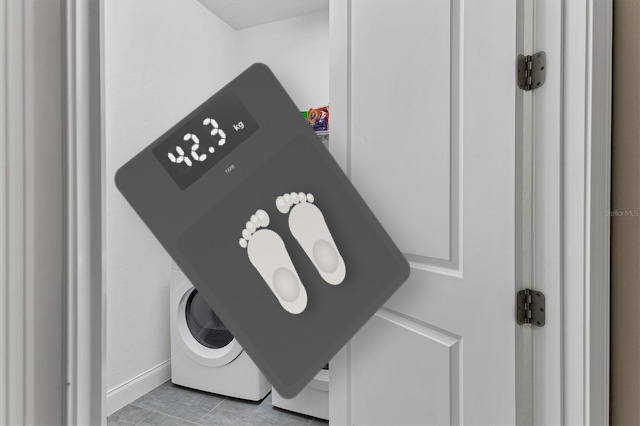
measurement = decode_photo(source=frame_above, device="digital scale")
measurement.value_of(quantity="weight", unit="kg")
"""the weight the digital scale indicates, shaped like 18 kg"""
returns 42.3 kg
